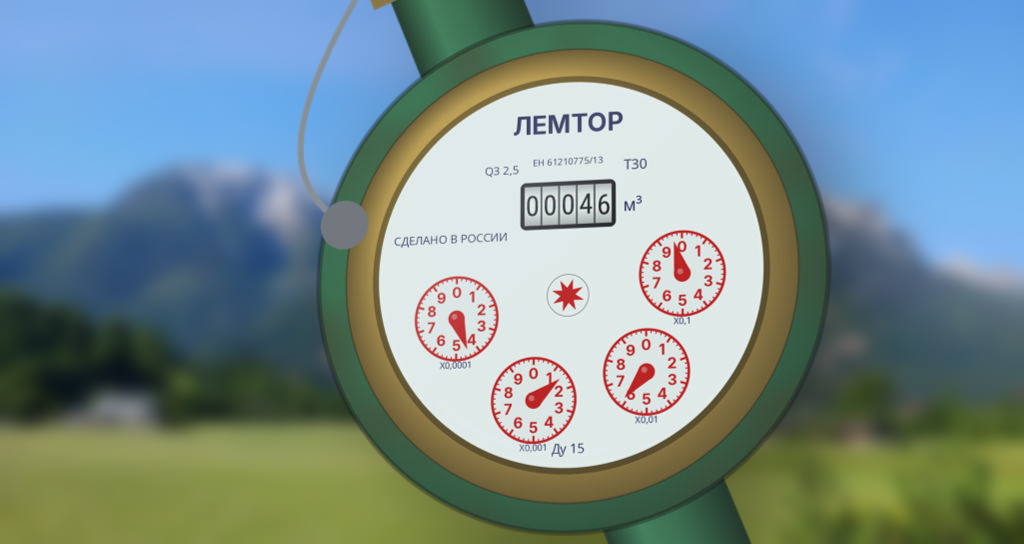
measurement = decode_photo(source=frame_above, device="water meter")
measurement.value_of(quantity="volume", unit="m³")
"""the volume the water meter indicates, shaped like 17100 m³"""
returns 45.9614 m³
